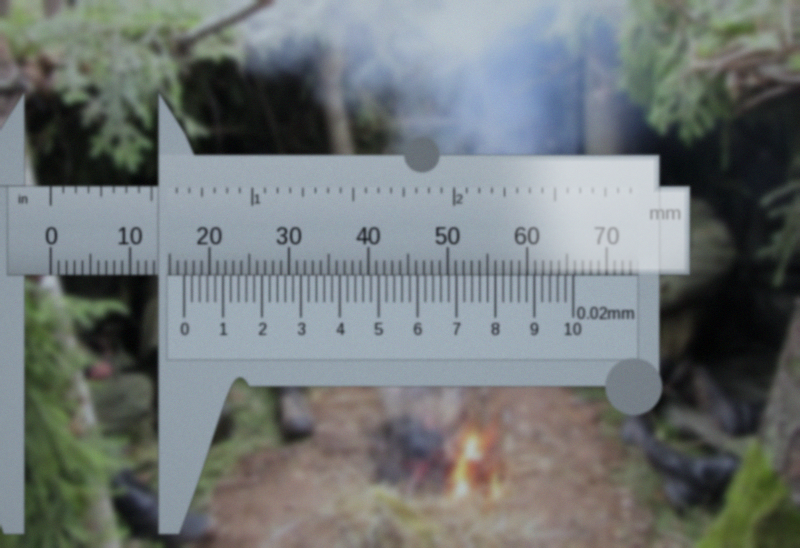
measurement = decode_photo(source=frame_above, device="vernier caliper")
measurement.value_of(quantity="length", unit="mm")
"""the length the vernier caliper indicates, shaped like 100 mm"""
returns 16.8 mm
